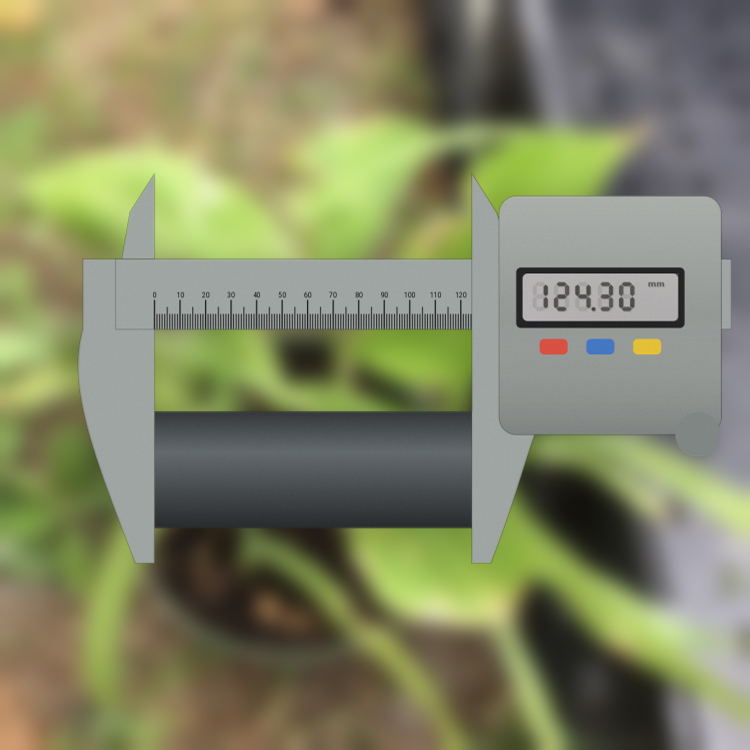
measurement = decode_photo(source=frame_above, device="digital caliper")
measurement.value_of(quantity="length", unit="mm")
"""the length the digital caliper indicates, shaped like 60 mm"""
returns 124.30 mm
